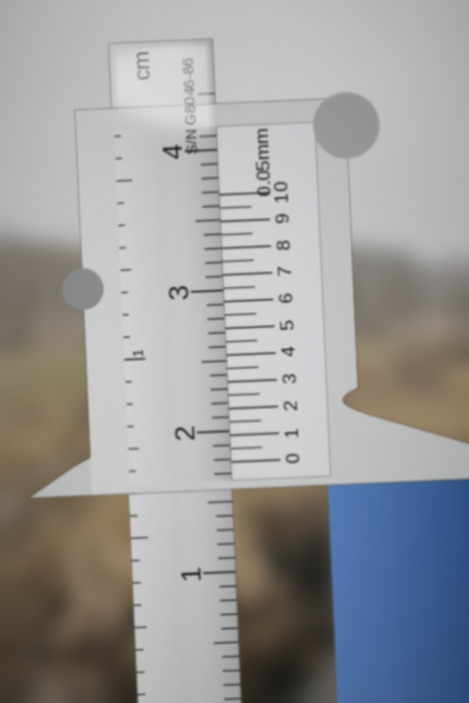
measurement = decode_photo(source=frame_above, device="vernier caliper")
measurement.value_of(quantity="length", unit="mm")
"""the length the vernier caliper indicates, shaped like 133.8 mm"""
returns 17.8 mm
